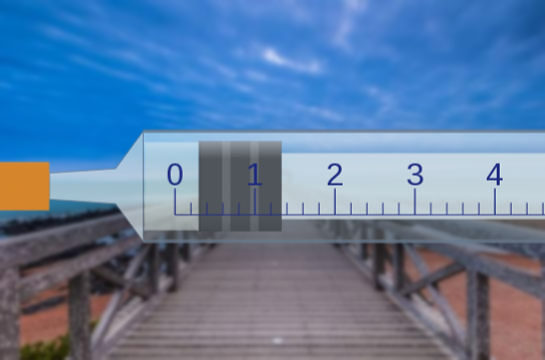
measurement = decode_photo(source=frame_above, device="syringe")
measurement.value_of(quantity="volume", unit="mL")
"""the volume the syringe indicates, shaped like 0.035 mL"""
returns 0.3 mL
